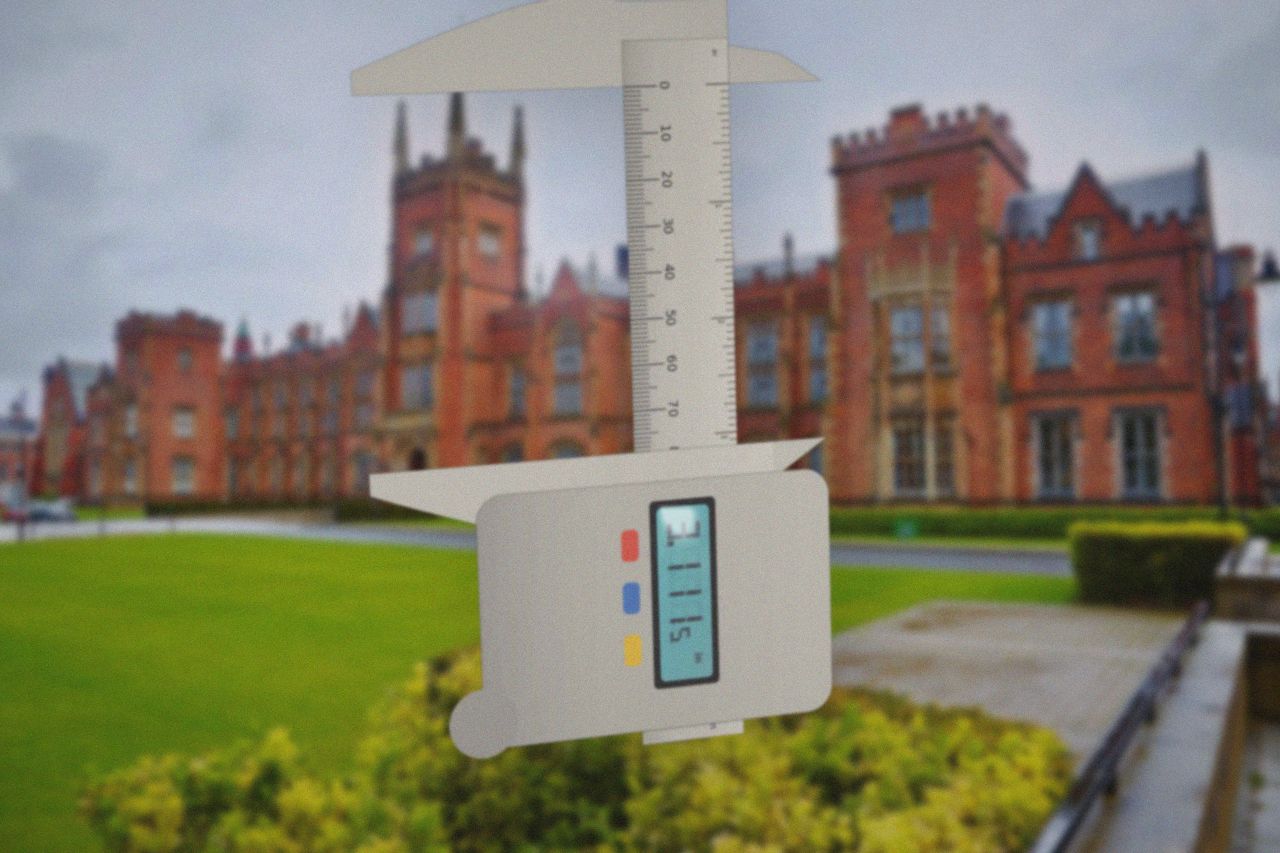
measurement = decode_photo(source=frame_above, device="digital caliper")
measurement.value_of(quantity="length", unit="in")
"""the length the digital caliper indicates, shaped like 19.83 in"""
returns 3.1115 in
